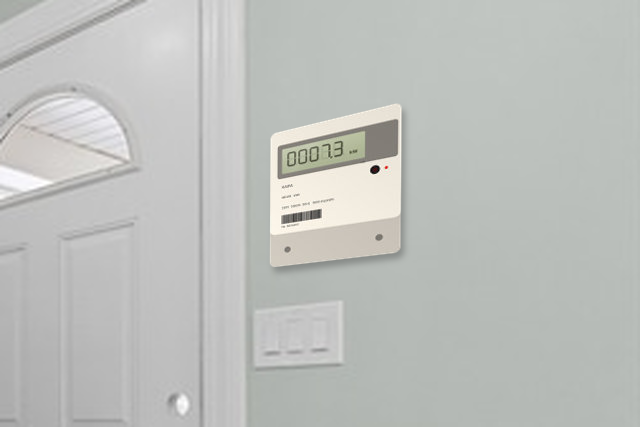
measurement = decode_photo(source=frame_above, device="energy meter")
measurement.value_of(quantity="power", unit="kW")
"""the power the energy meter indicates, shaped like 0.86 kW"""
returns 7.3 kW
